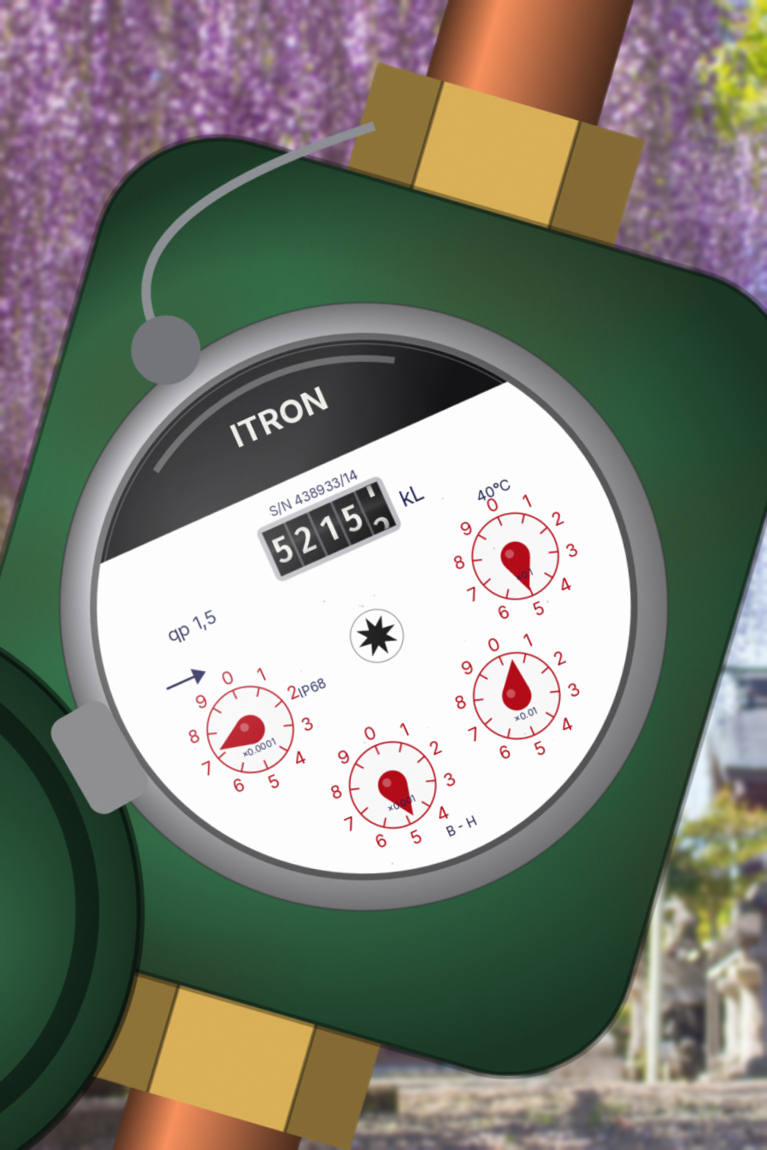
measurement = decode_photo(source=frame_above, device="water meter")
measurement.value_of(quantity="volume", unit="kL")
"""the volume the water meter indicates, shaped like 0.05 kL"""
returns 52151.5047 kL
